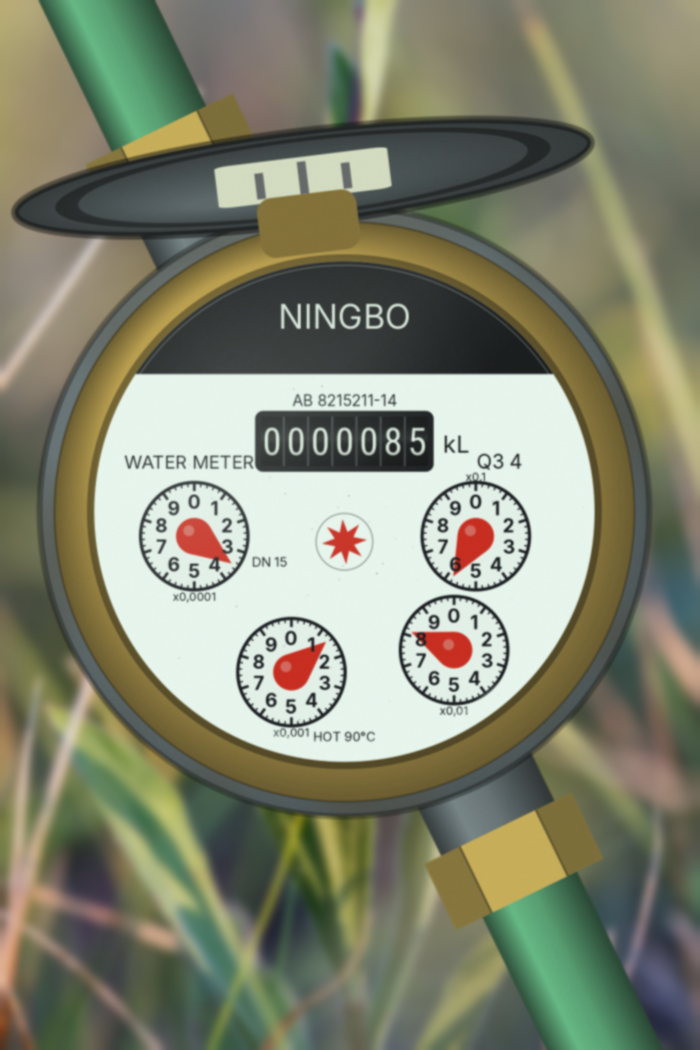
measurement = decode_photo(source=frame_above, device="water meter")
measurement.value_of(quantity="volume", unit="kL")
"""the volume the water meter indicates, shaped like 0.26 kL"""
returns 85.5813 kL
